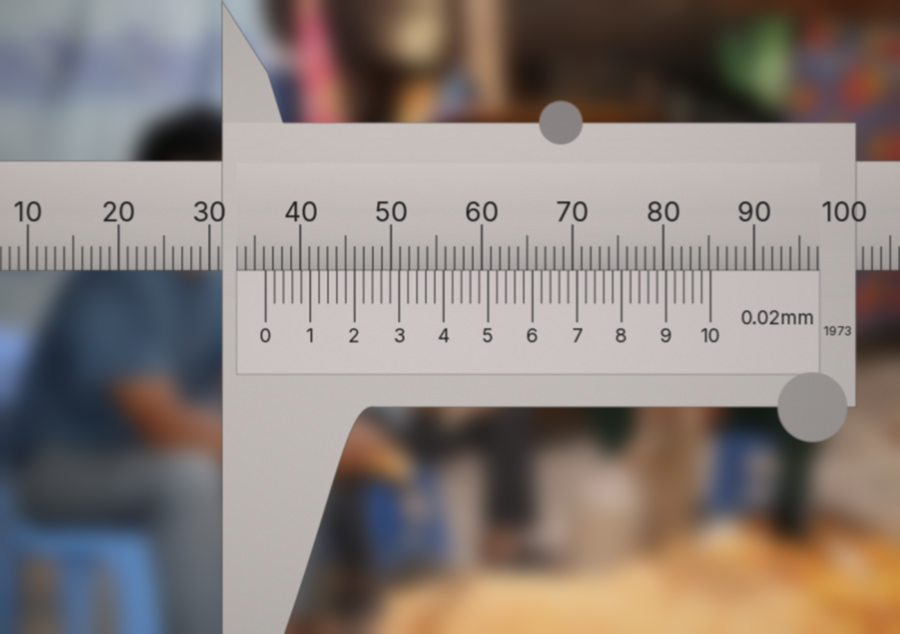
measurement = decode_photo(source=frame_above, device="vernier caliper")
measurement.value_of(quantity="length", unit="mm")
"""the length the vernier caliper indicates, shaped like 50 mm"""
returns 36.2 mm
